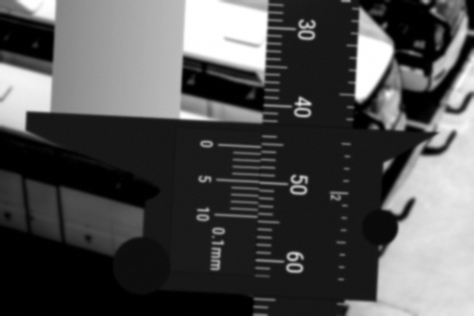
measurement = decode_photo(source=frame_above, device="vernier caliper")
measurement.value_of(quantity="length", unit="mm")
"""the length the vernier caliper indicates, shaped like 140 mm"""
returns 45.4 mm
